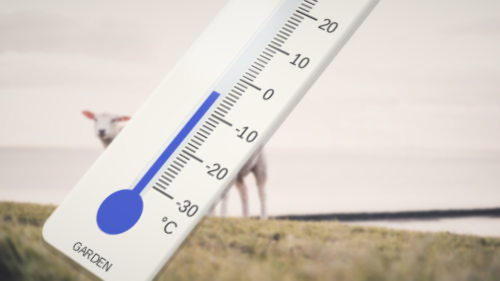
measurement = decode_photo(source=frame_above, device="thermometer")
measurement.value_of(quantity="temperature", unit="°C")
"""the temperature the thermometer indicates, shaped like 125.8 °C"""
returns -5 °C
